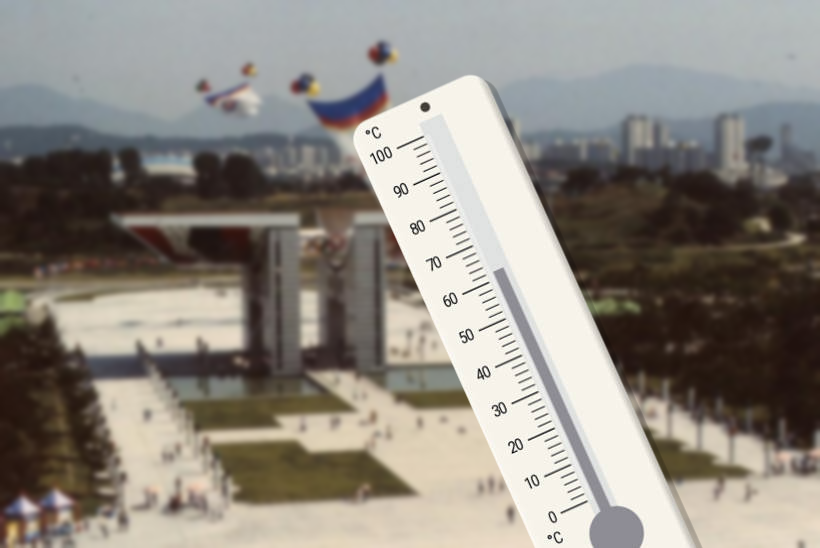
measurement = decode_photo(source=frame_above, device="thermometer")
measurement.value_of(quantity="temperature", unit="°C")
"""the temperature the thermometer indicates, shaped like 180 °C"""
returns 62 °C
